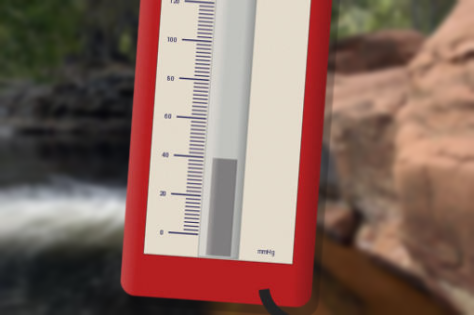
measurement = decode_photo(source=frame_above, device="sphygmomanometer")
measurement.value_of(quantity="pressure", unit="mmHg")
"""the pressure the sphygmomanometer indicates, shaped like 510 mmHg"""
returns 40 mmHg
